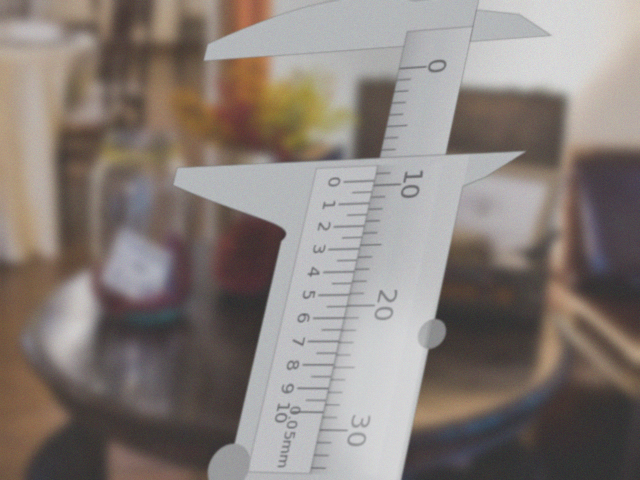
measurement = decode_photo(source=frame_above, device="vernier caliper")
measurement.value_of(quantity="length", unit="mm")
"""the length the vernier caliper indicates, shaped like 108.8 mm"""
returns 9.6 mm
